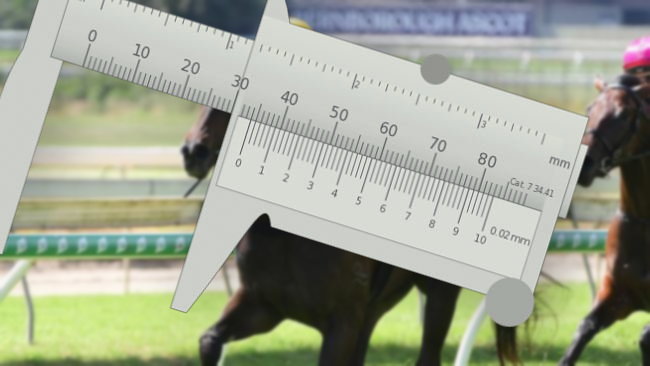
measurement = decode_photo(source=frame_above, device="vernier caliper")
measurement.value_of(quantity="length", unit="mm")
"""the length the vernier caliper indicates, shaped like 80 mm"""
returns 34.0 mm
